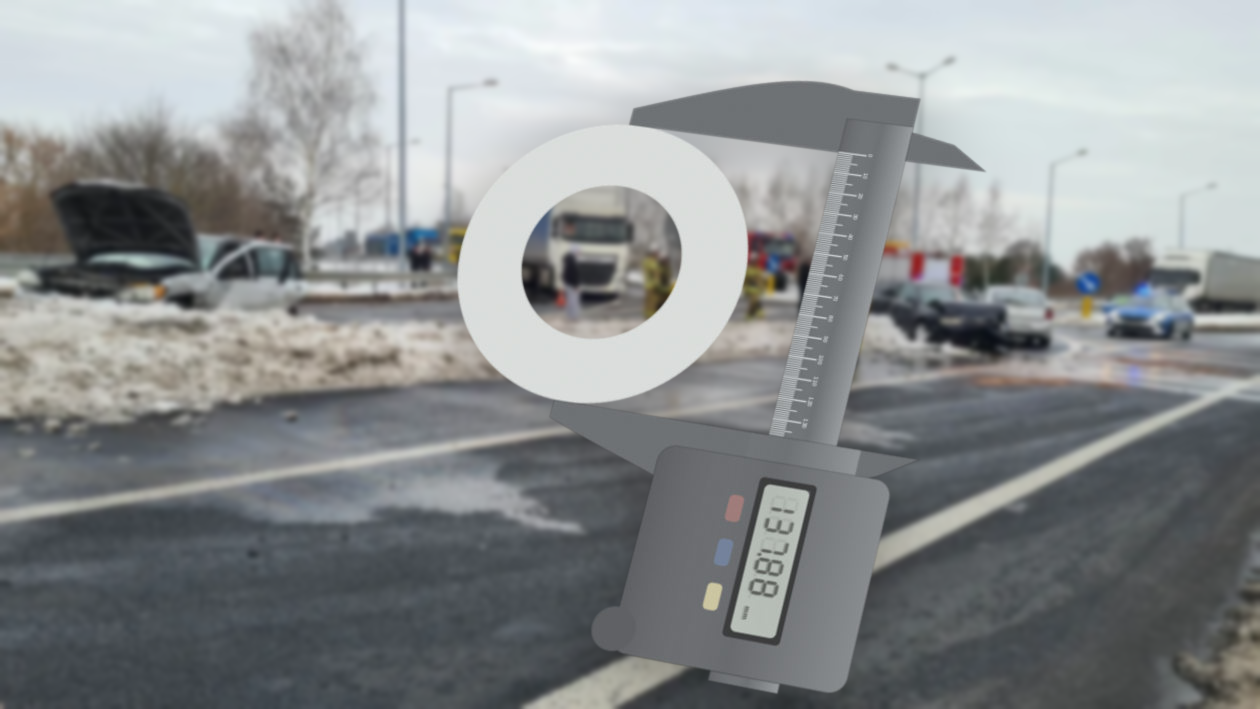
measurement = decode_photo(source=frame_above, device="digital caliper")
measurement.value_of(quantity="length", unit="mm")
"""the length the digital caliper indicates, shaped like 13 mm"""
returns 137.88 mm
